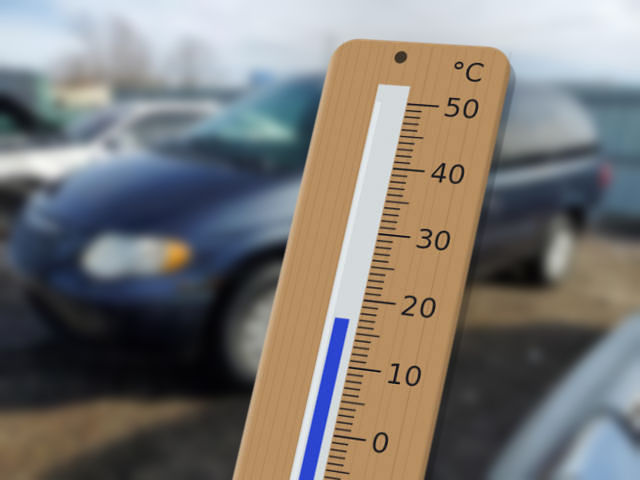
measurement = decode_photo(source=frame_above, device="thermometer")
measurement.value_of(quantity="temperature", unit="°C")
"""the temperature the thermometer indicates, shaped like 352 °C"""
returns 17 °C
